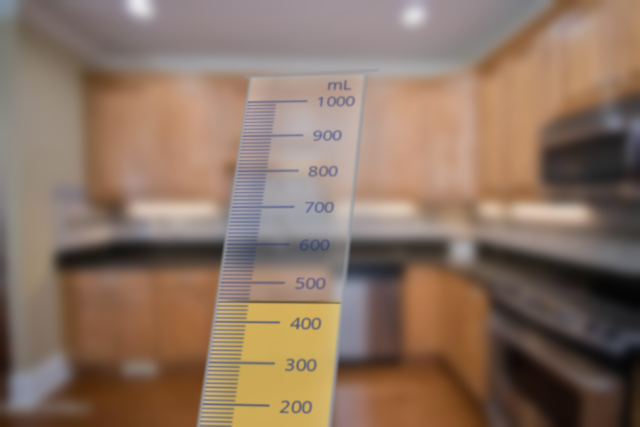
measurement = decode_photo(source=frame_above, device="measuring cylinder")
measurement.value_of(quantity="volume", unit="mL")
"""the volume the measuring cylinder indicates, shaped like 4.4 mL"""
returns 450 mL
